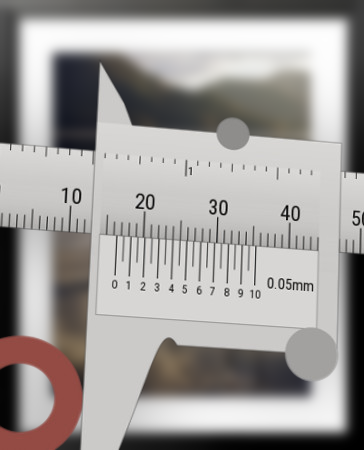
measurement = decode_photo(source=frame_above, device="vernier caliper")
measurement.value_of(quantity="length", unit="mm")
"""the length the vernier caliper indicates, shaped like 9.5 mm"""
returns 16.4 mm
